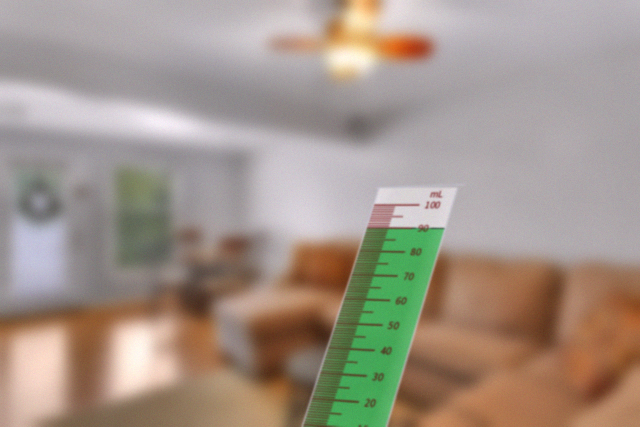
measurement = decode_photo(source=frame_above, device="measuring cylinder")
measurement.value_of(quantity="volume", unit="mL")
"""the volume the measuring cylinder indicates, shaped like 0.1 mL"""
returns 90 mL
